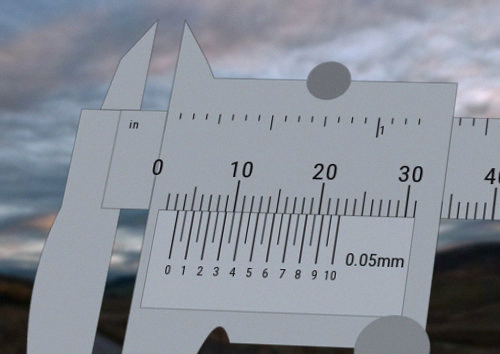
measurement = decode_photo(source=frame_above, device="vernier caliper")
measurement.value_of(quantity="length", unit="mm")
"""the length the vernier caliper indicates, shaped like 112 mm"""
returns 3.4 mm
